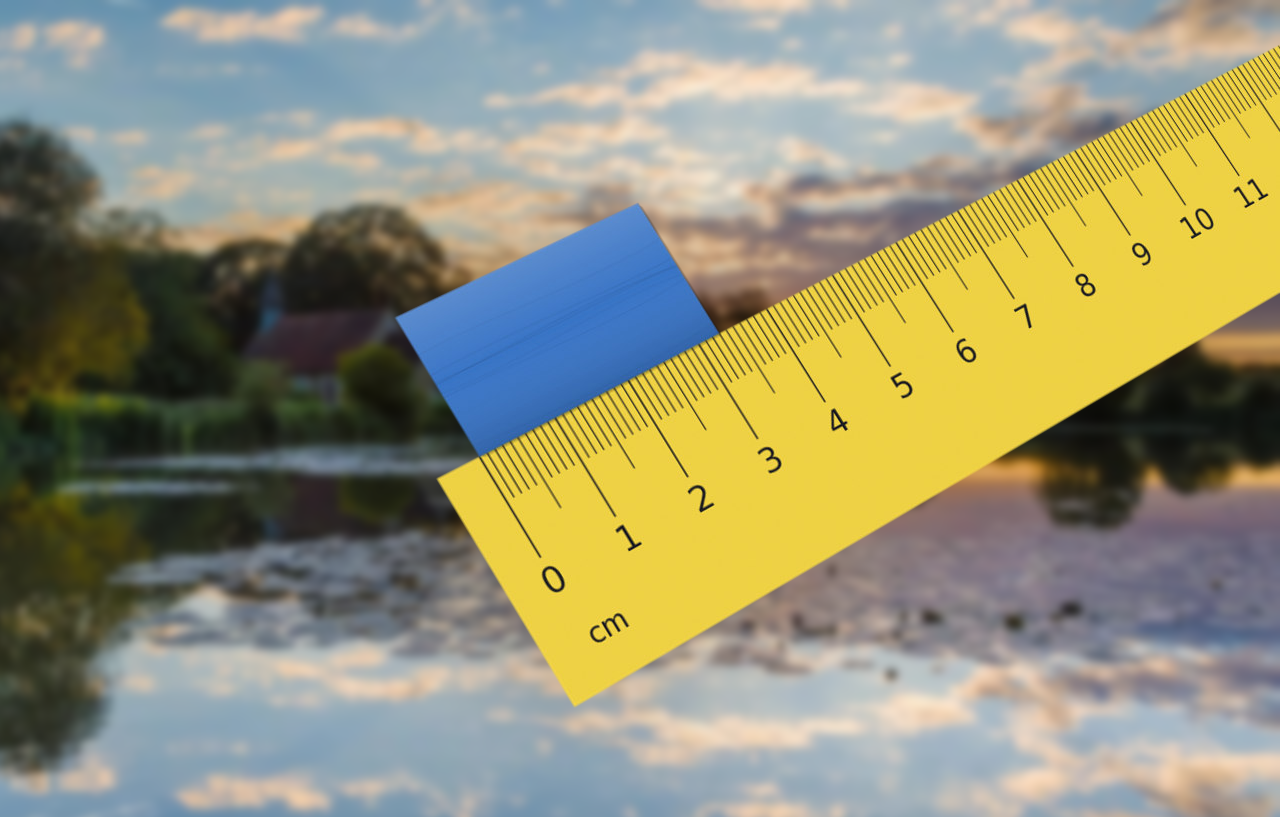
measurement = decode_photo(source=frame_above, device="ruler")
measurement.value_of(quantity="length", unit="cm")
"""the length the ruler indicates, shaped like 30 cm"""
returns 3.3 cm
